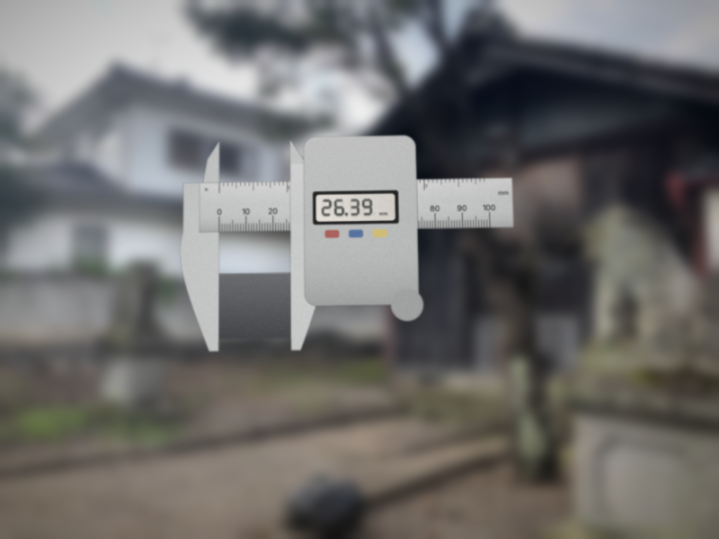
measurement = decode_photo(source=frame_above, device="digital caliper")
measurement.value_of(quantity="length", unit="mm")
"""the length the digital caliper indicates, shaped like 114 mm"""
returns 26.39 mm
